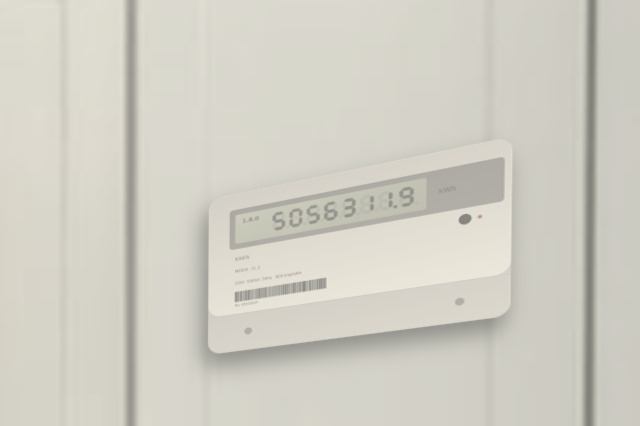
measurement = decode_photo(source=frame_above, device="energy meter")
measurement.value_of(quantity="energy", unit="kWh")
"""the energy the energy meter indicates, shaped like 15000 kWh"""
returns 5056311.9 kWh
